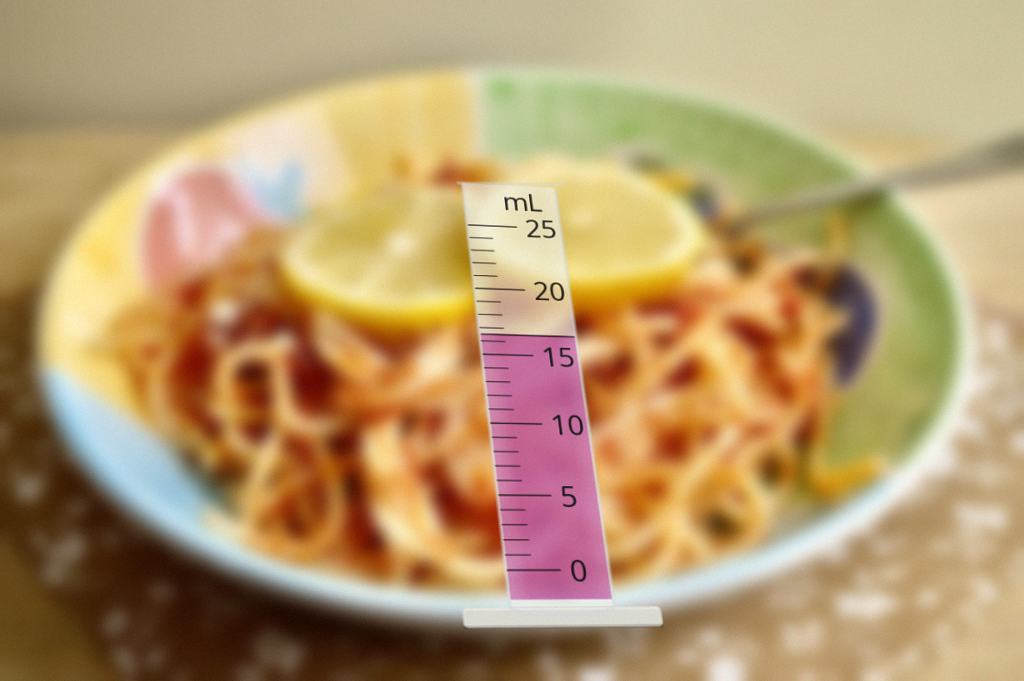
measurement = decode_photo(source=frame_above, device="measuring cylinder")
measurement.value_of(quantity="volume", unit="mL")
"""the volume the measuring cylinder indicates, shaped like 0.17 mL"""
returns 16.5 mL
